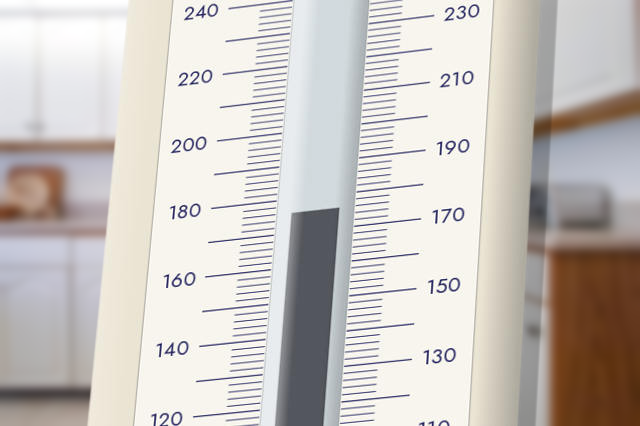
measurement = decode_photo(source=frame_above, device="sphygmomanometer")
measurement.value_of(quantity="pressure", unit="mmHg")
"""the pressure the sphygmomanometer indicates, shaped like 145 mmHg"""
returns 176 mmHg
